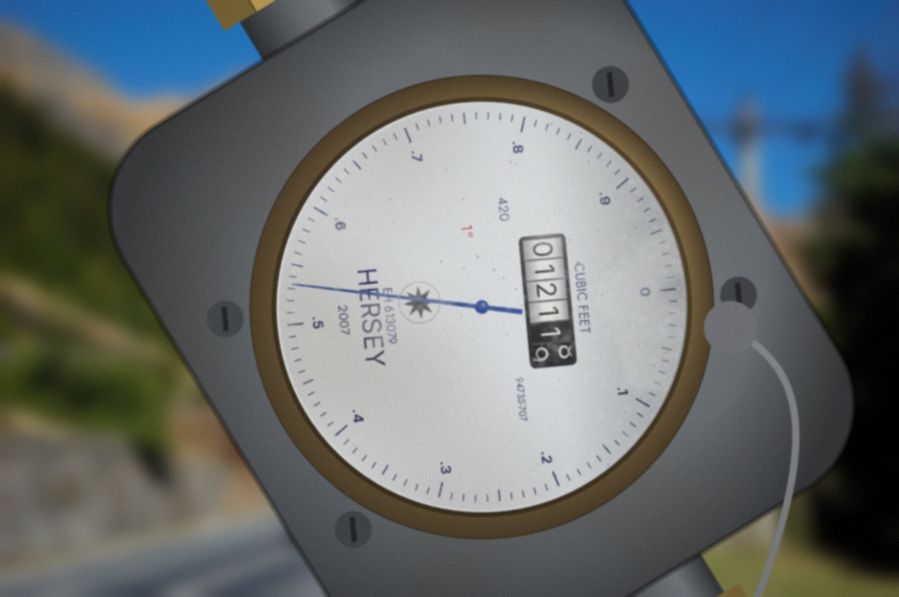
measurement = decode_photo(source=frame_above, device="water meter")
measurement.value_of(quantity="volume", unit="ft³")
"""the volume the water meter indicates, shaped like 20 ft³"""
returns 12118.53 ft³
